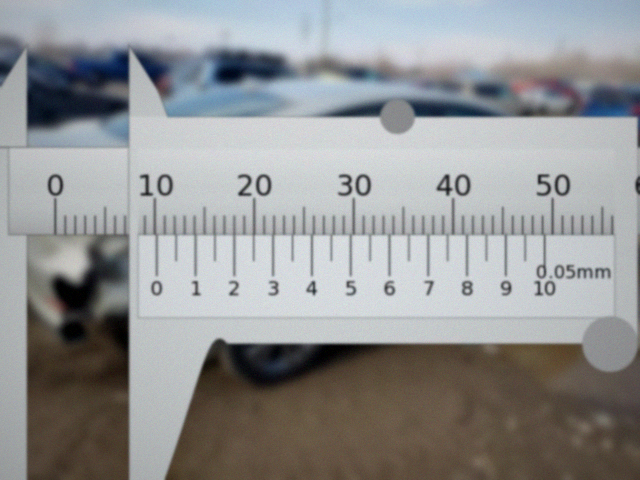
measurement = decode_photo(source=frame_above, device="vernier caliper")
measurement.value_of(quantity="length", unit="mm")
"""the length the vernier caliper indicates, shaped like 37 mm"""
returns 10.2 mm
